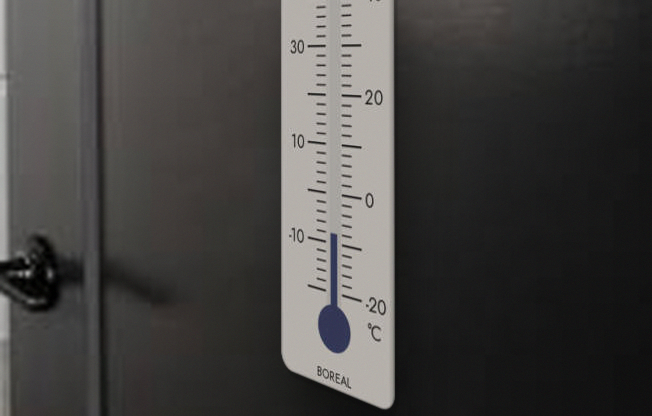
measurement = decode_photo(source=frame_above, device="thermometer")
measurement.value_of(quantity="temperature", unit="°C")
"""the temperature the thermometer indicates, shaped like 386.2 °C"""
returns -8 °C
